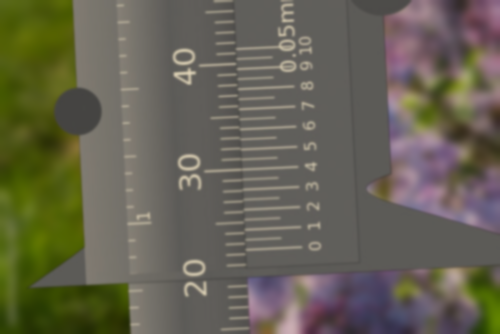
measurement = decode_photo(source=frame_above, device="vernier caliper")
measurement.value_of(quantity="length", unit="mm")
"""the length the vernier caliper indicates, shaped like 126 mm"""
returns 22.4 mm
